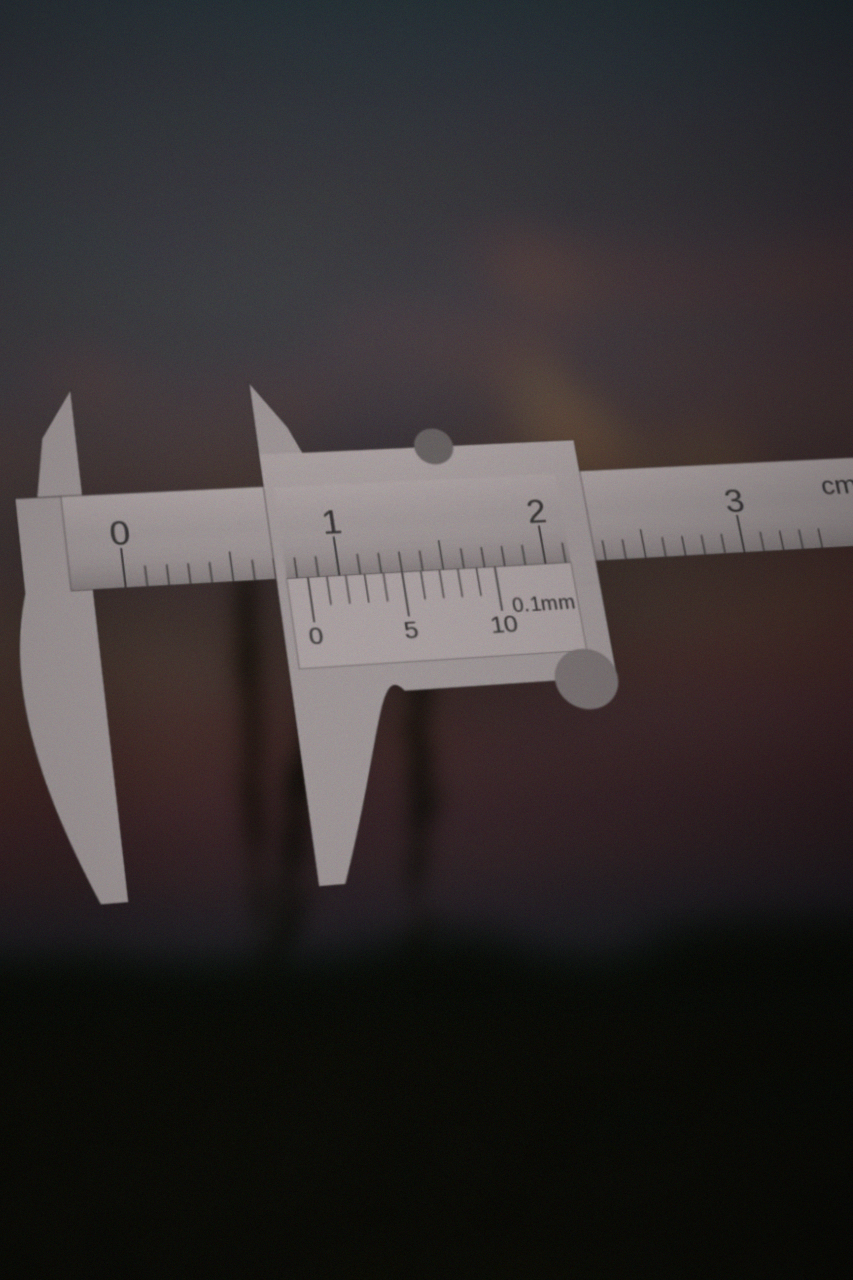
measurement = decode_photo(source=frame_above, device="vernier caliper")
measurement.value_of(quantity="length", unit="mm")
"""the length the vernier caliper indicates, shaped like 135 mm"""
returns 8.5 mm
